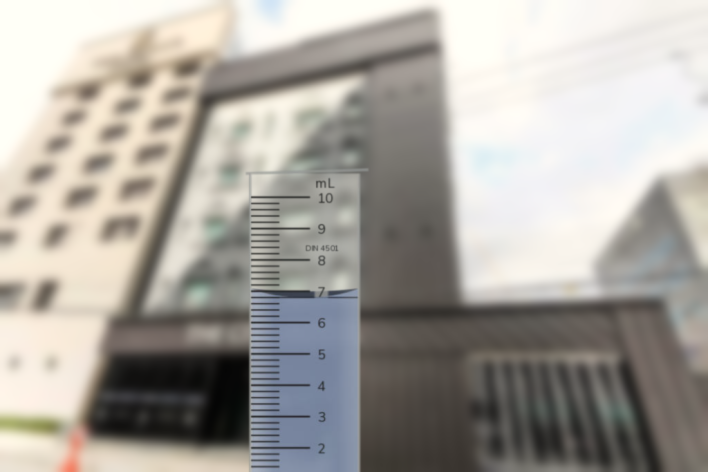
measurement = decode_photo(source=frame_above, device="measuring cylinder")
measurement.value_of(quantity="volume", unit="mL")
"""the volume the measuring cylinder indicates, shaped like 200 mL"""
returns 6.8 mL
